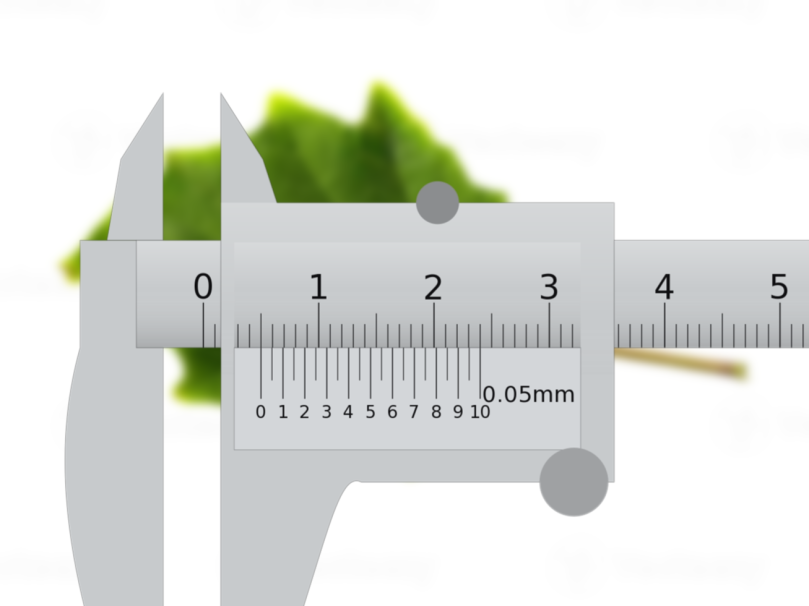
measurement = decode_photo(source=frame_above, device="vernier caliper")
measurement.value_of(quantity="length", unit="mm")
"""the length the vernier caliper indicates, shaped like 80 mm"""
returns 5.0 mm
